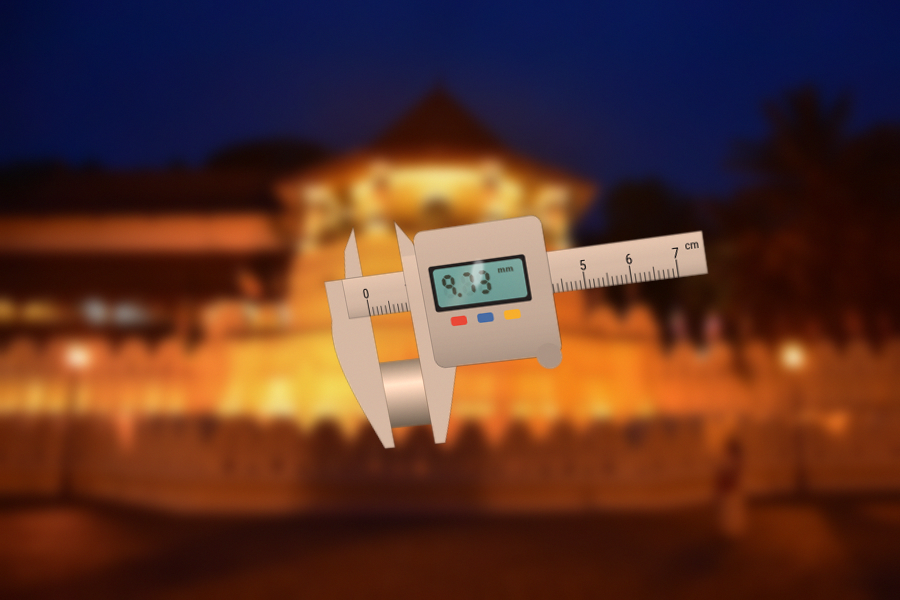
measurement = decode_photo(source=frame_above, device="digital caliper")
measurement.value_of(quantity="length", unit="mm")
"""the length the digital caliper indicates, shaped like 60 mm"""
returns 9.73 mm
